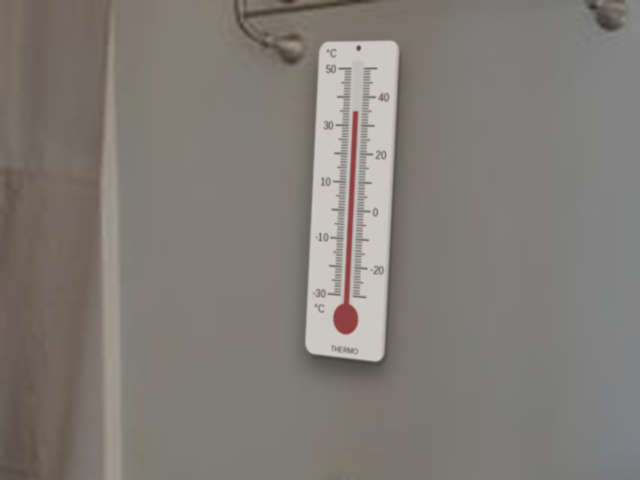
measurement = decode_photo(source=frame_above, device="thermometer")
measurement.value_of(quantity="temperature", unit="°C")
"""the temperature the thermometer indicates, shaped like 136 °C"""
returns 35 °C
